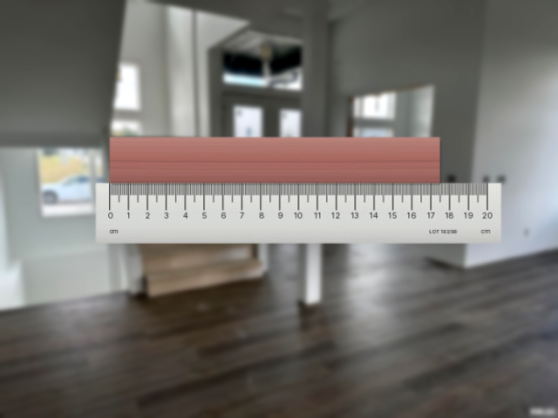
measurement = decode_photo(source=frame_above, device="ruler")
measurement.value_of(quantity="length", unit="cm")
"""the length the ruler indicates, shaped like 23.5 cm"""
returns 17.5 cm
